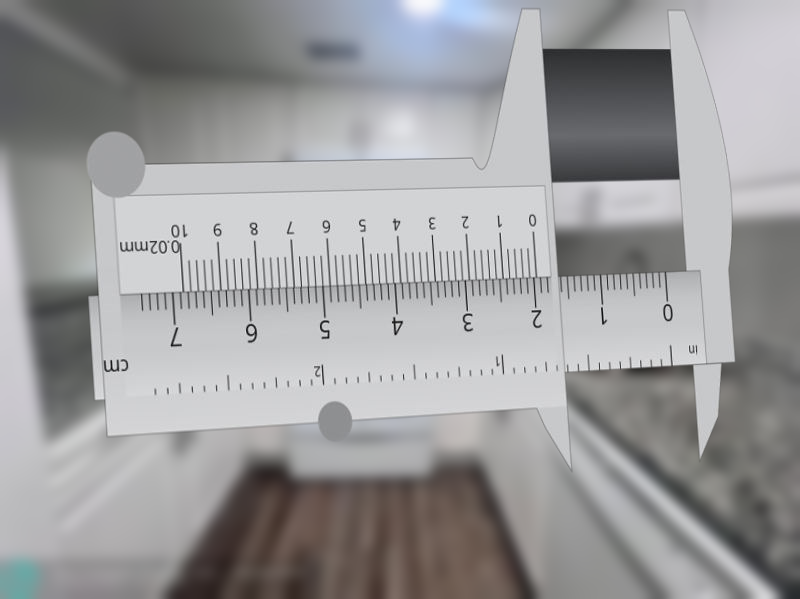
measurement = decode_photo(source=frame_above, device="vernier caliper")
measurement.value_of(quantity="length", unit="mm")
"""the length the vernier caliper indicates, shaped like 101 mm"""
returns 19.6 mm
